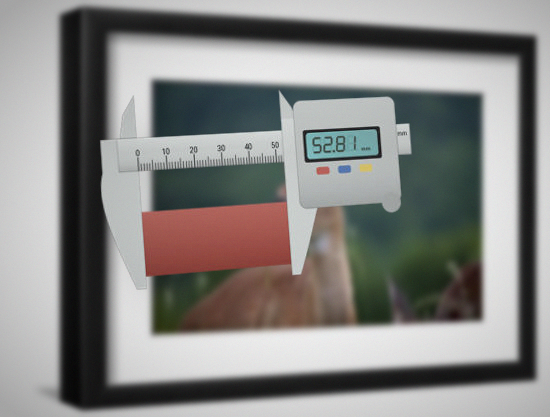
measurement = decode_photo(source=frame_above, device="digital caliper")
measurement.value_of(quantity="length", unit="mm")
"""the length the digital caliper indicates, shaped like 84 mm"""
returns 52.81 mm
